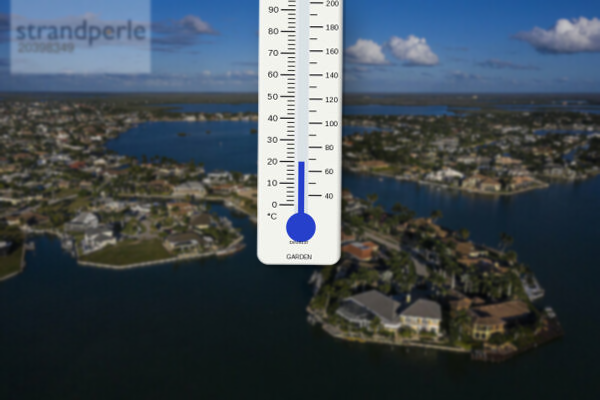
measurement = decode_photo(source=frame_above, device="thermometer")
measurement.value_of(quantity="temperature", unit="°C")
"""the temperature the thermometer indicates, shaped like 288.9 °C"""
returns 20 °C
